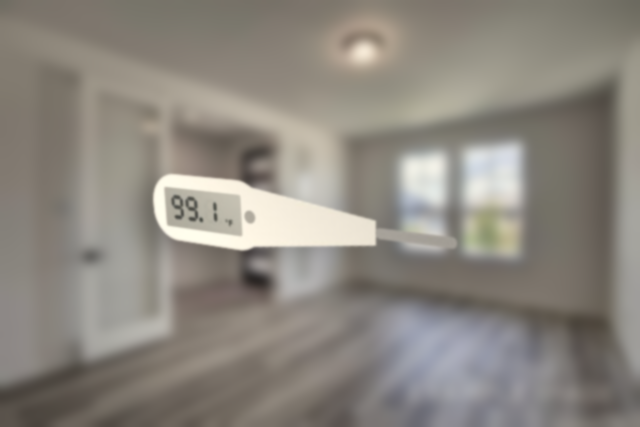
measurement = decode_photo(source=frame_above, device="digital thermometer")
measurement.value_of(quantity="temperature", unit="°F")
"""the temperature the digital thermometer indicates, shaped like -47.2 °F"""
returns 99.1 °F
